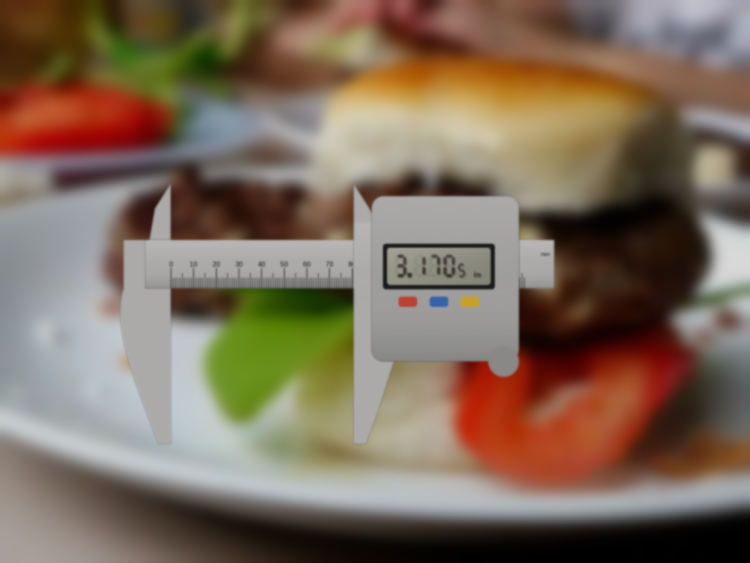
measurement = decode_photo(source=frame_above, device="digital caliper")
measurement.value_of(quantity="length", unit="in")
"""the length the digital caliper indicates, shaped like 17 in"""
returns 3.1705 in
